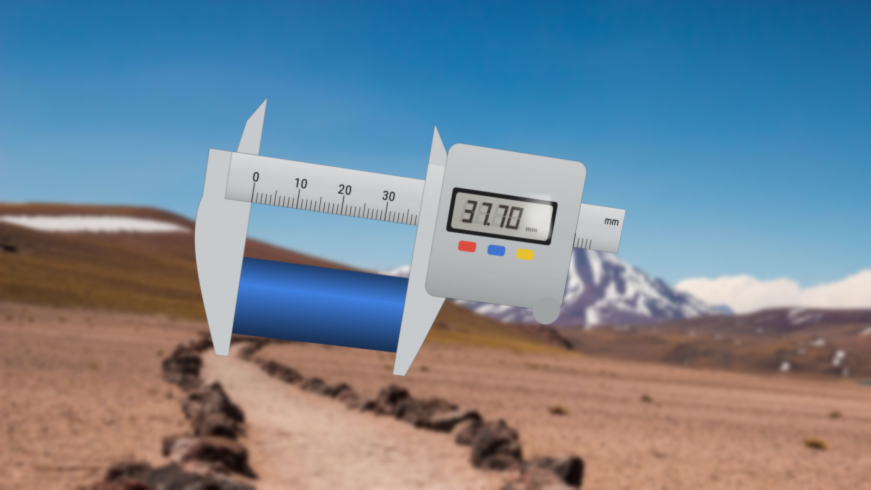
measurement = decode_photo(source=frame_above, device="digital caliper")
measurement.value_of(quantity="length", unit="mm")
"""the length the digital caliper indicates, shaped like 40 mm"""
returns 37.70 mm
